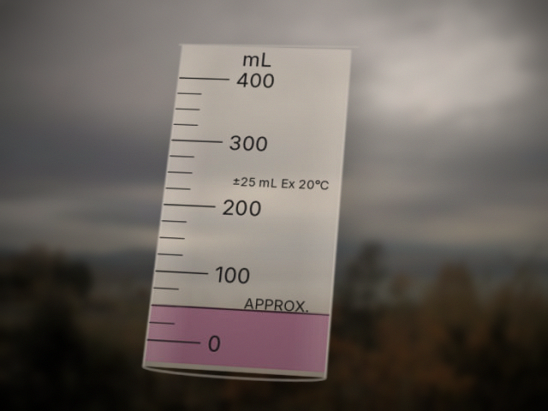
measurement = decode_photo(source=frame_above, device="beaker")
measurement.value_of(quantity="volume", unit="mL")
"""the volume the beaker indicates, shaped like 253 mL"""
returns 50 mL
